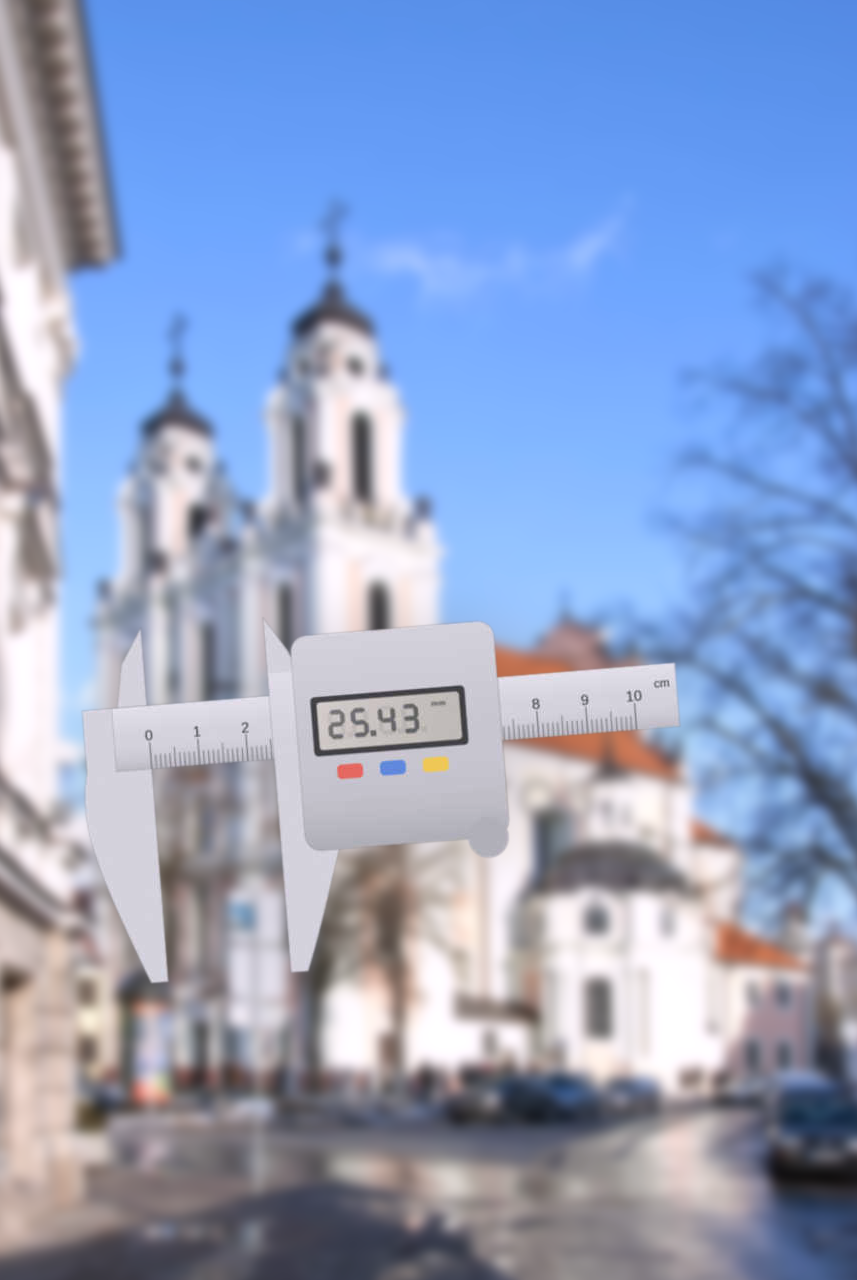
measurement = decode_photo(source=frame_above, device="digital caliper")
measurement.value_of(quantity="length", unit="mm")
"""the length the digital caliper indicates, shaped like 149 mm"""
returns 25.43 mm
